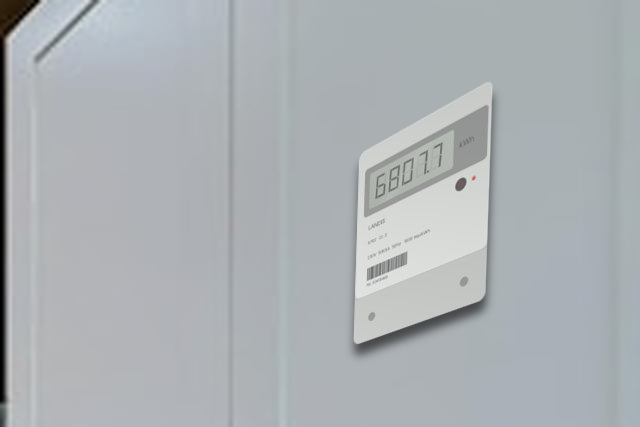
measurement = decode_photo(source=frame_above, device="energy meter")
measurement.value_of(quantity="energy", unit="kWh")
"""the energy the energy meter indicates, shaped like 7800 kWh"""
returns 6807.7 kWh
